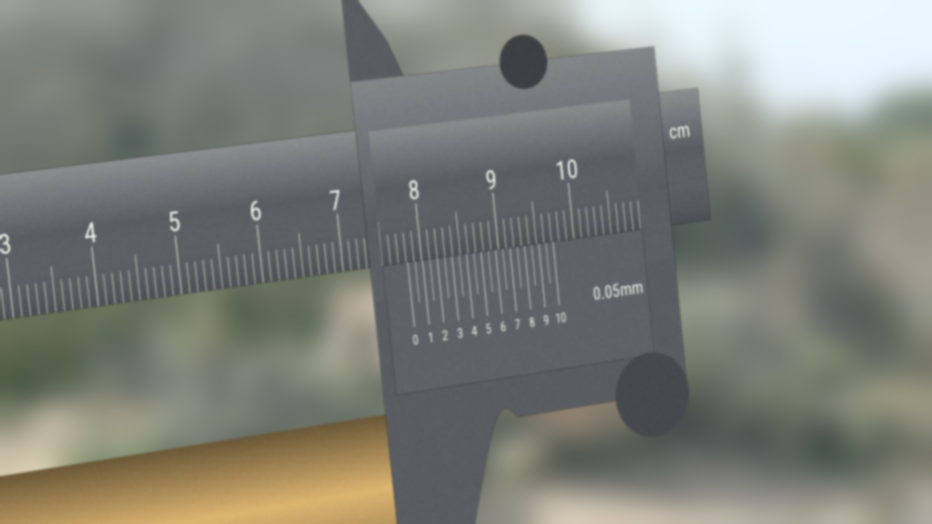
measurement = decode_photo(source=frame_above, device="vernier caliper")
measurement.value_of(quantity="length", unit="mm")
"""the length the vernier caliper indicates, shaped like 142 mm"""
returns 78.2 mm
